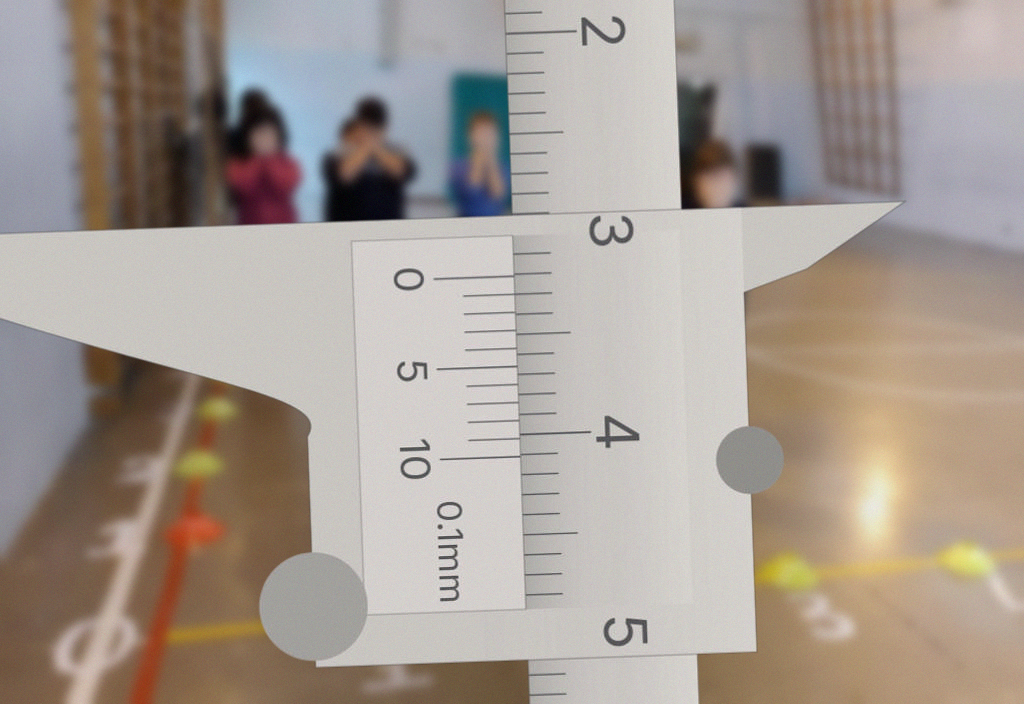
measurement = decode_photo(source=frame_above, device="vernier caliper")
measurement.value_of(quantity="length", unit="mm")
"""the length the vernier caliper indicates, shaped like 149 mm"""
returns 32.1 mm
